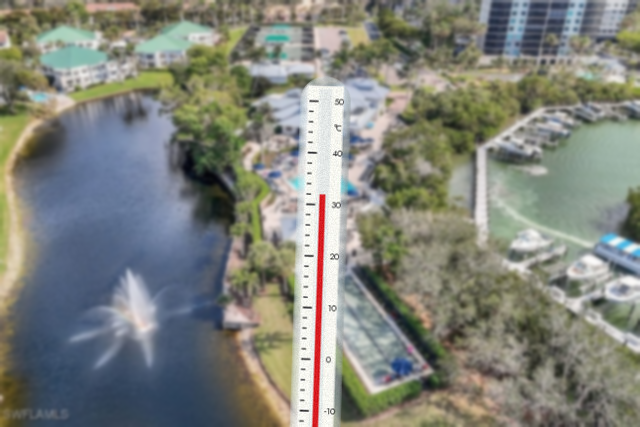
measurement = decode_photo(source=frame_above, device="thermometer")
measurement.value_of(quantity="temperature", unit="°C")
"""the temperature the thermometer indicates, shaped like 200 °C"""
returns 32 °C
